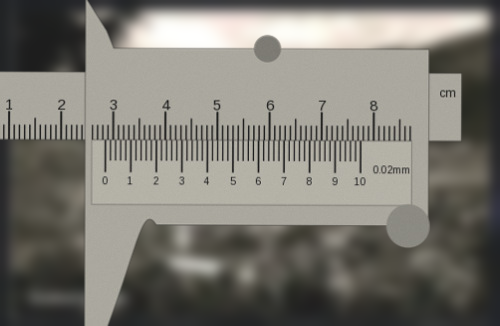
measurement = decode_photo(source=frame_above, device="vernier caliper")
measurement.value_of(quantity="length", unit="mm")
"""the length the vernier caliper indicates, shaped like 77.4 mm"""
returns 28.5 mm
